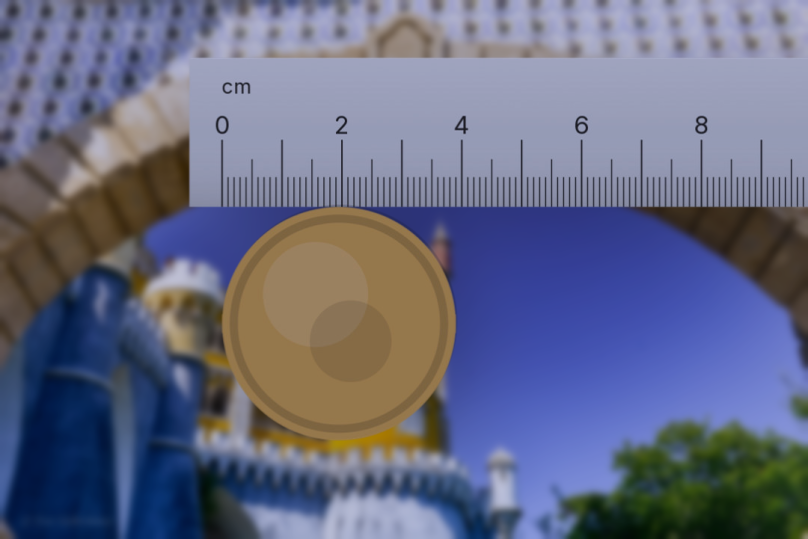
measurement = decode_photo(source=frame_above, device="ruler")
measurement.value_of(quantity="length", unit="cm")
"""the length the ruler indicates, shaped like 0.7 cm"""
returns 3.9 cm
